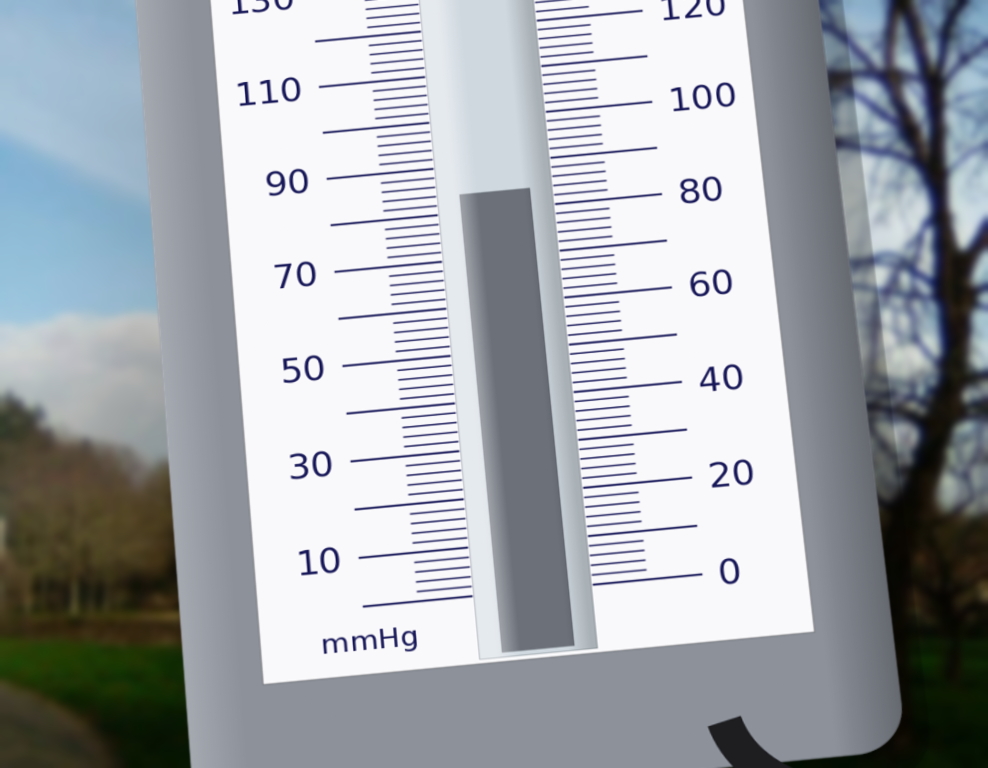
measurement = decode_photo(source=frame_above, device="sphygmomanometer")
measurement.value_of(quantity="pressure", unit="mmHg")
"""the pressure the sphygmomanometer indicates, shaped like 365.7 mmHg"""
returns 84 mmHg
